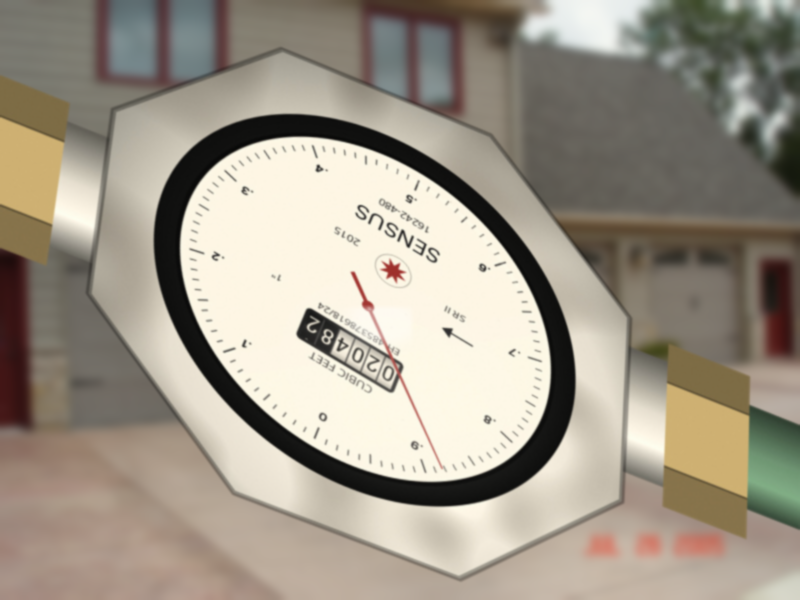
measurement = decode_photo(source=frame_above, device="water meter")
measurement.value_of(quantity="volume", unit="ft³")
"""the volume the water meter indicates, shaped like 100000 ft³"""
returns 20481.88 ft³
